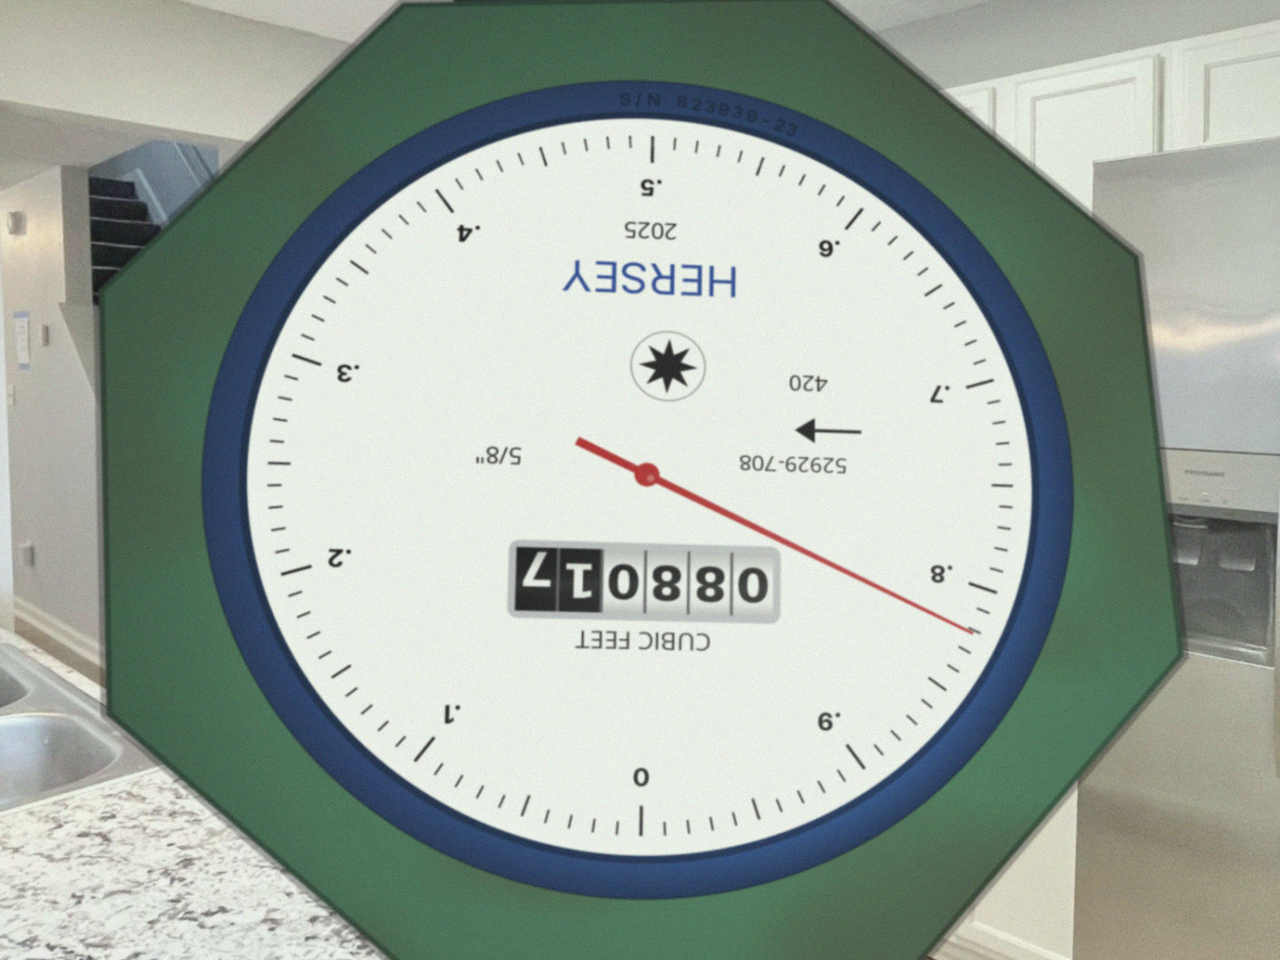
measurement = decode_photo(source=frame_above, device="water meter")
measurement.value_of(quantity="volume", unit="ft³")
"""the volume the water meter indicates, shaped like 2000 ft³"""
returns 88016.82 ft³
